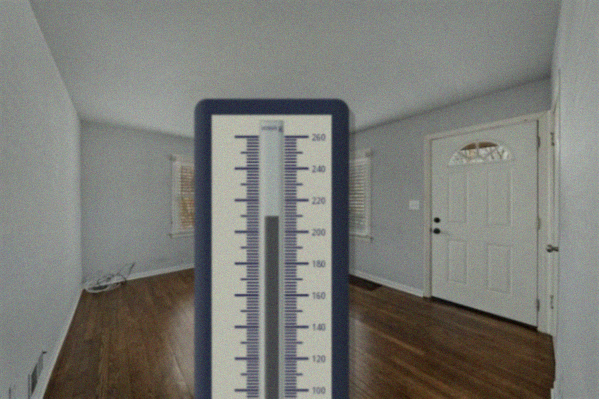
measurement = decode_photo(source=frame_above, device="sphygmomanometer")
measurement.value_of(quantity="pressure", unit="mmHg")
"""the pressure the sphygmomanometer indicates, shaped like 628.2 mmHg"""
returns 210 mmHg
